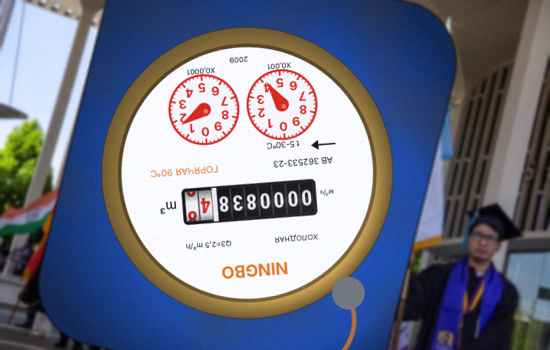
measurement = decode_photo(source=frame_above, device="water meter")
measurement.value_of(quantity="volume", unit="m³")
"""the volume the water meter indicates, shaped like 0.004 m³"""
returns 838.4841 m³
